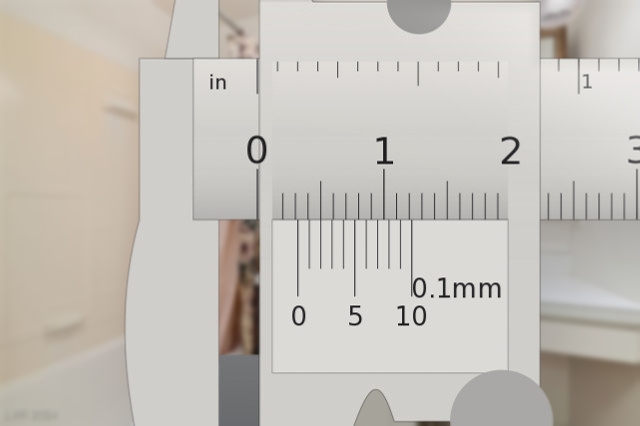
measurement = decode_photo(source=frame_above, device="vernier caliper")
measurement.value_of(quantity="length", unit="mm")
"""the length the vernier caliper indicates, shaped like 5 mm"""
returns 3.2 mm
